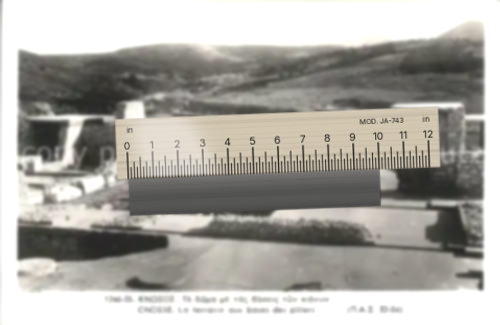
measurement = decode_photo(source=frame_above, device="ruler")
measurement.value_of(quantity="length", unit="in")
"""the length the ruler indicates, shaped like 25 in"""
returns 10 in
